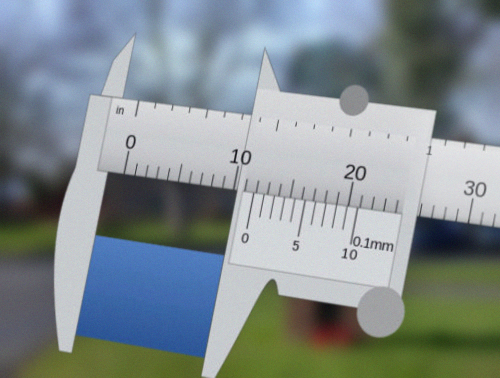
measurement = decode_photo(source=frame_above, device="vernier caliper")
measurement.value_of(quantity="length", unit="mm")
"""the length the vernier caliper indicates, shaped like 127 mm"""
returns 11.8 mm
